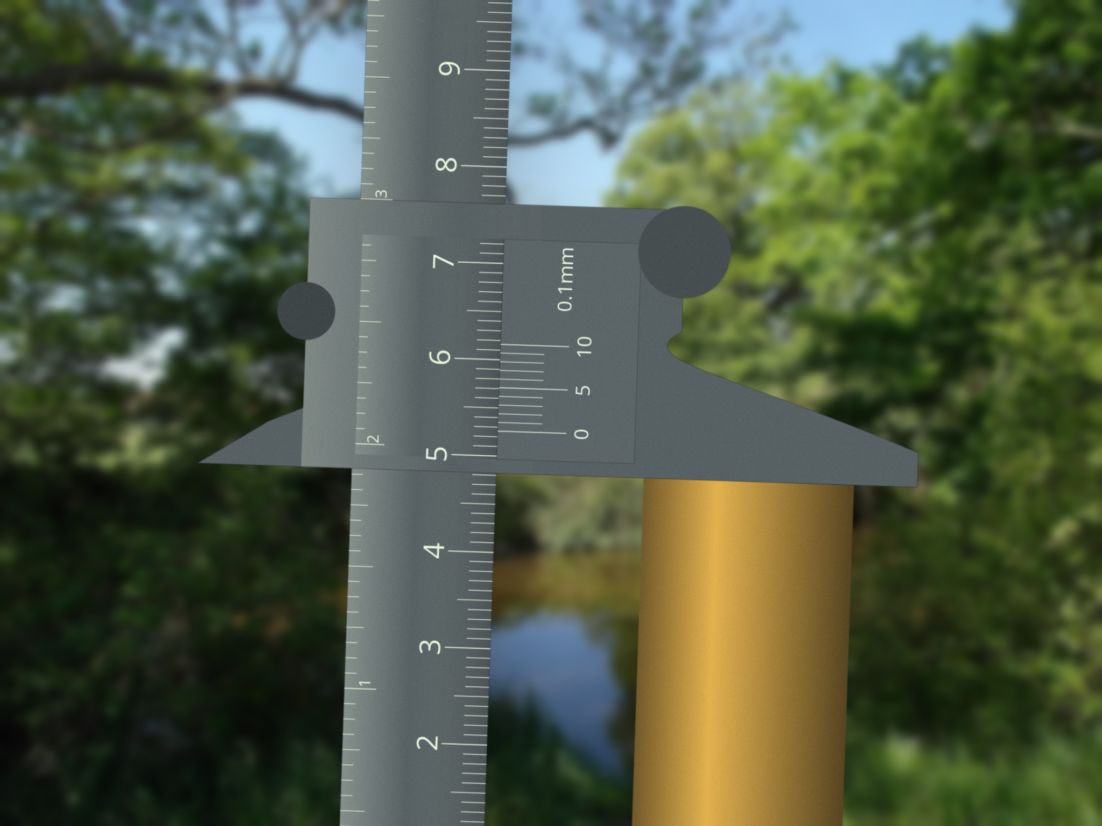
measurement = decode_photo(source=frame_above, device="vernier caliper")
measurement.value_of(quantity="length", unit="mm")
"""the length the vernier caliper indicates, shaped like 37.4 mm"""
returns 52.6 mm
